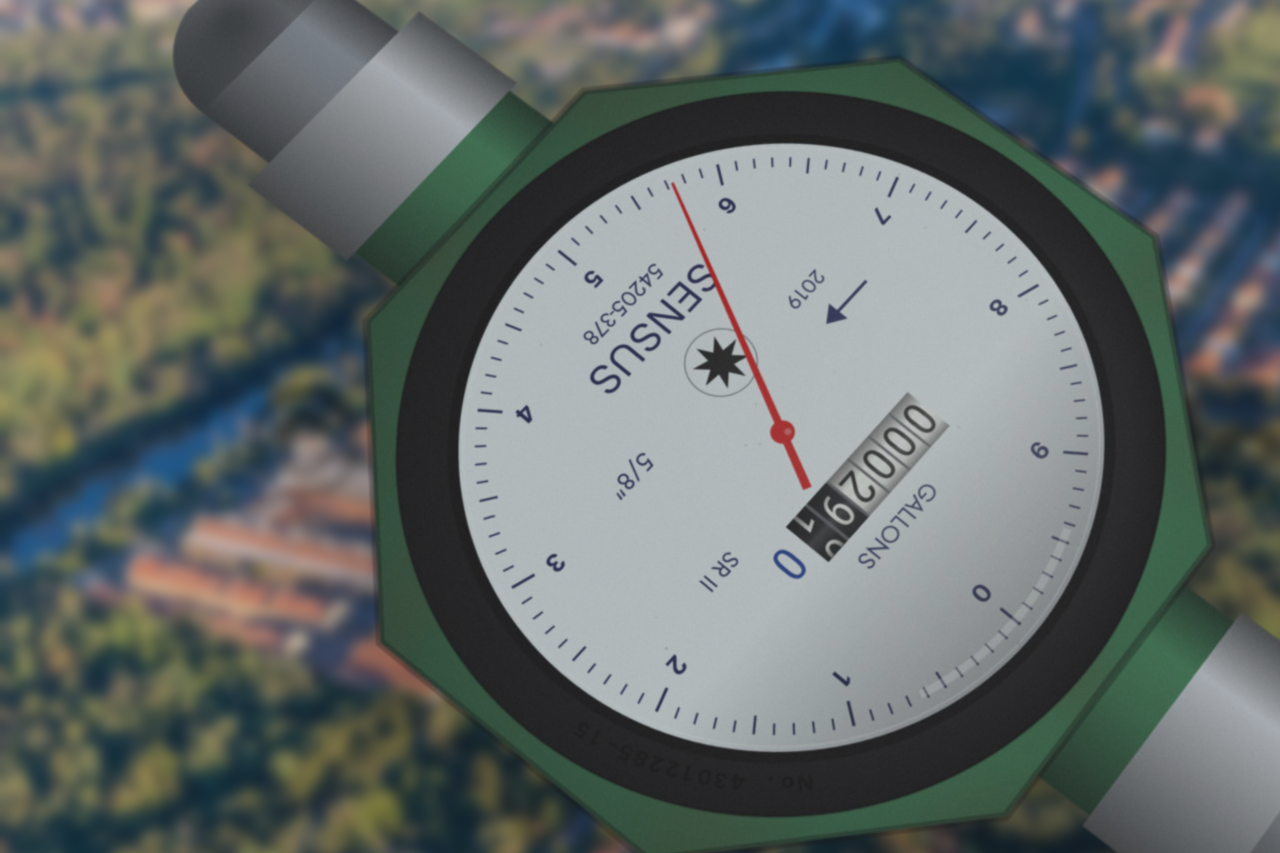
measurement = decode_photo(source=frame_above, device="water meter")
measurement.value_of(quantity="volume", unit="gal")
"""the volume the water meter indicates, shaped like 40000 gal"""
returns 2905.7 gal
